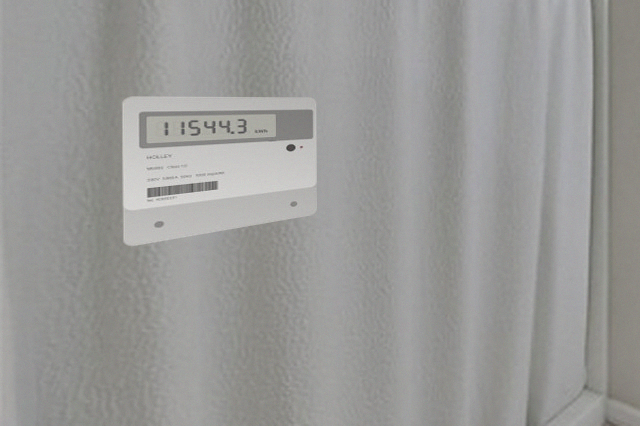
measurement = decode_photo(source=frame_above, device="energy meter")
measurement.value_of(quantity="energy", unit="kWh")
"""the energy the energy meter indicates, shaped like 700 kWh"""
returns 11544.3 kWh
